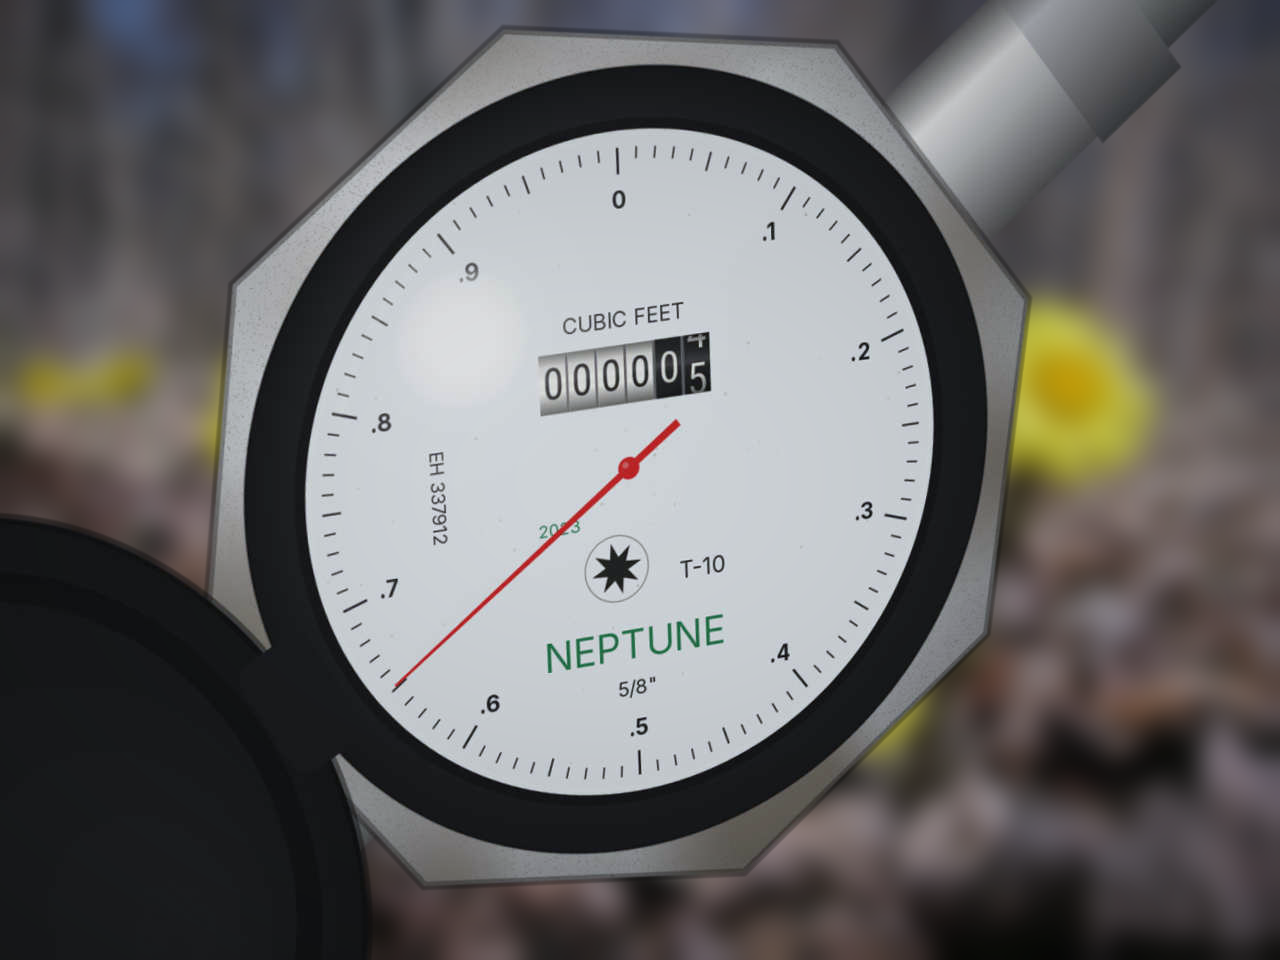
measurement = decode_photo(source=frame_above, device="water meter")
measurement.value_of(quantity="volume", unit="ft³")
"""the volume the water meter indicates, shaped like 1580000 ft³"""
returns 4.65 ft³
